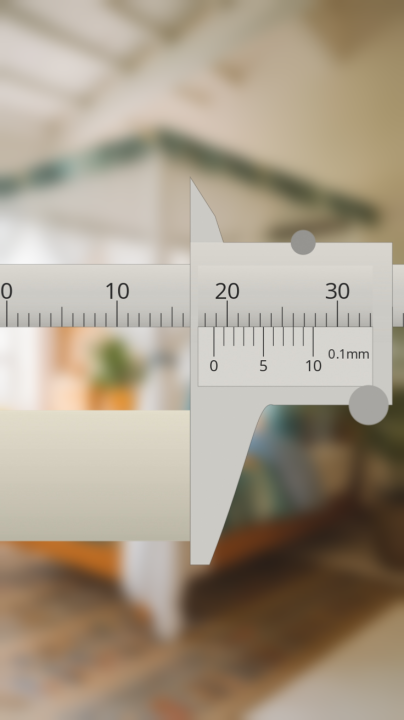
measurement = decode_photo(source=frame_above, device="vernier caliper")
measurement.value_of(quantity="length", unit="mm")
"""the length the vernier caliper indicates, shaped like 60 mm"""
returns 18.8 mm
